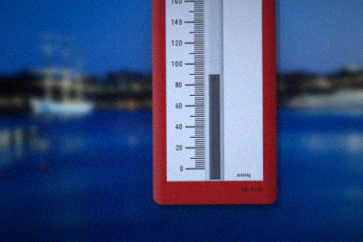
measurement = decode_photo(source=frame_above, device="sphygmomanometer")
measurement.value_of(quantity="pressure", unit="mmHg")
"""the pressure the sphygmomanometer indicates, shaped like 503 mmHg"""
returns 90 mmHg
